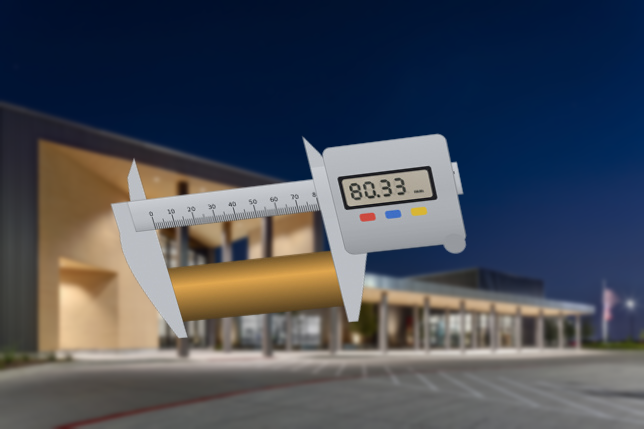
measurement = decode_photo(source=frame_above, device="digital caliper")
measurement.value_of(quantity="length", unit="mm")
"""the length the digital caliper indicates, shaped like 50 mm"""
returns 80.33 mm
